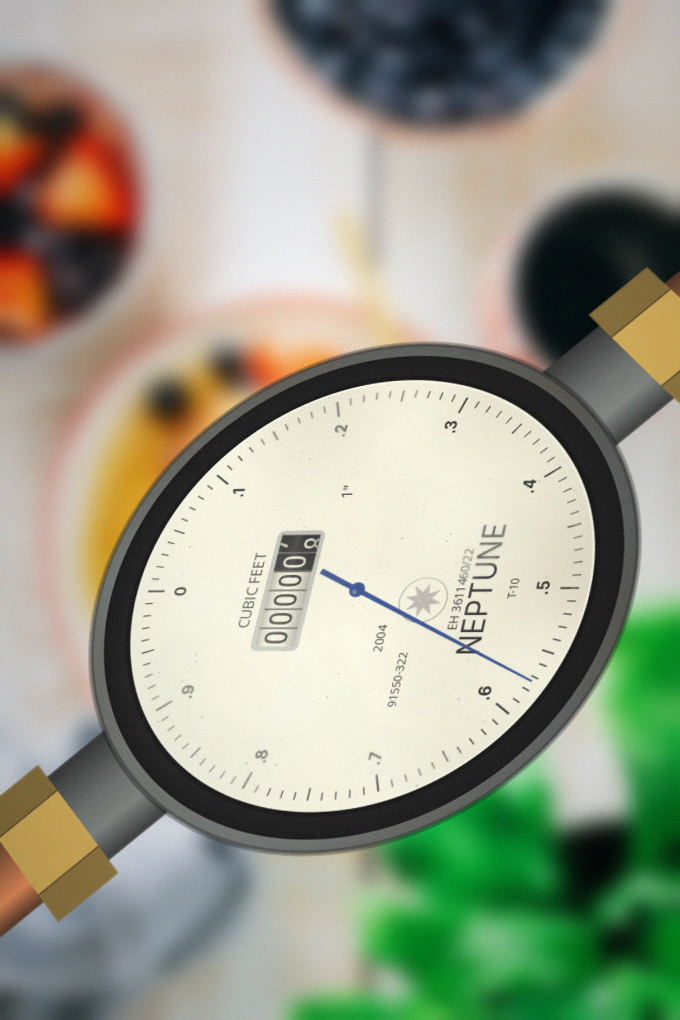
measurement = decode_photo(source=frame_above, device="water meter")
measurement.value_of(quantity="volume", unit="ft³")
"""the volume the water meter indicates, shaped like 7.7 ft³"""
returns 7.57 ft³
